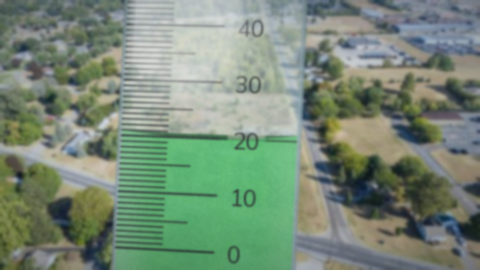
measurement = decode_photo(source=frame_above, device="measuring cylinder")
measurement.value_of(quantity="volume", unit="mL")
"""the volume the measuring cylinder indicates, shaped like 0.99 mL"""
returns 20 mL
